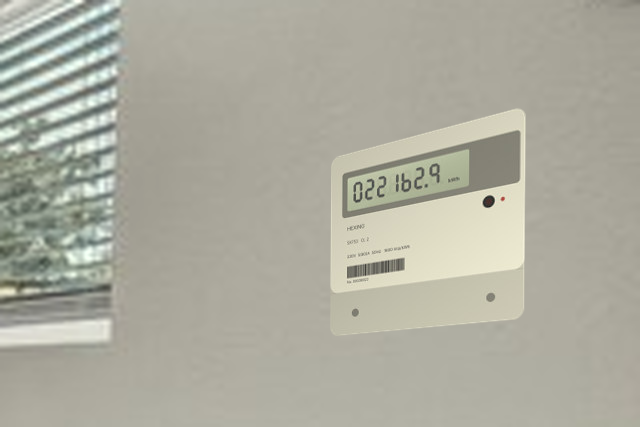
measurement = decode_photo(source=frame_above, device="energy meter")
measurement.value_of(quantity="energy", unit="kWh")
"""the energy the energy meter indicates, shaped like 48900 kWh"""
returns 22162.9 kWh
